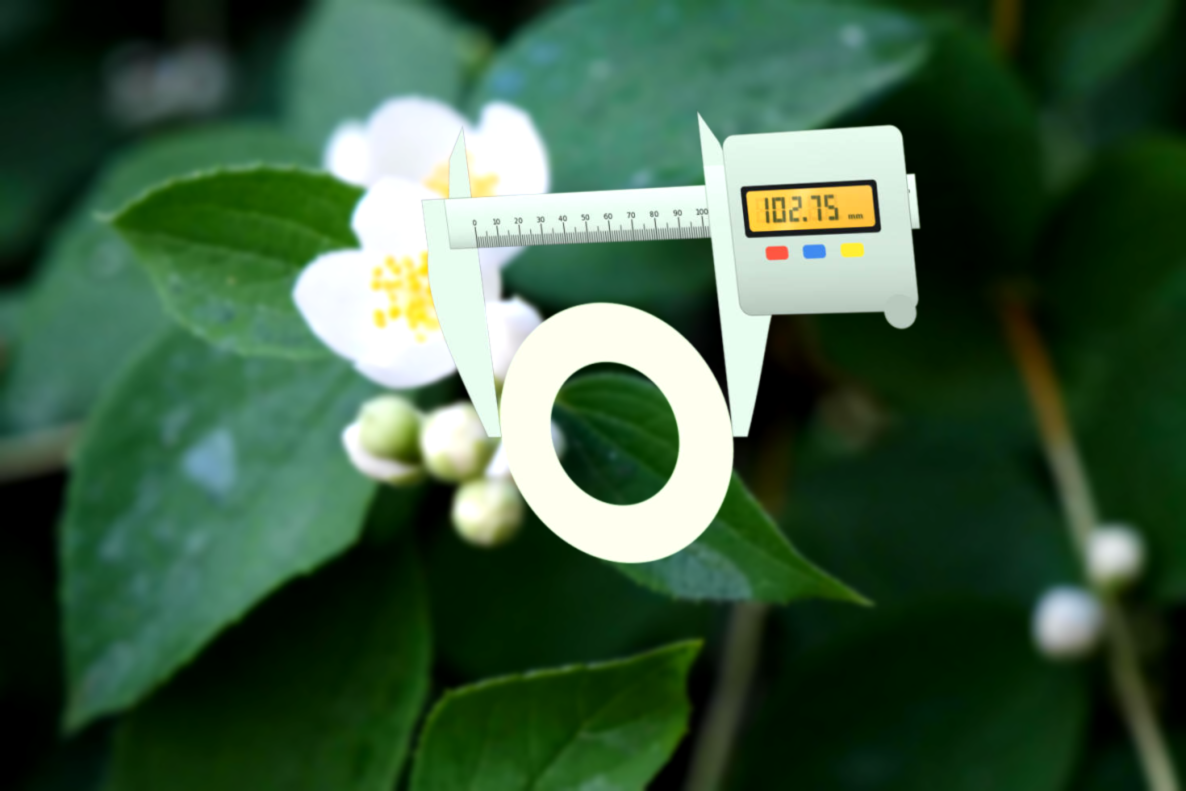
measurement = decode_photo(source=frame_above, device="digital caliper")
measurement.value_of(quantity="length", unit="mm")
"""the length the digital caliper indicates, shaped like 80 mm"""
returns 102.75 mm
